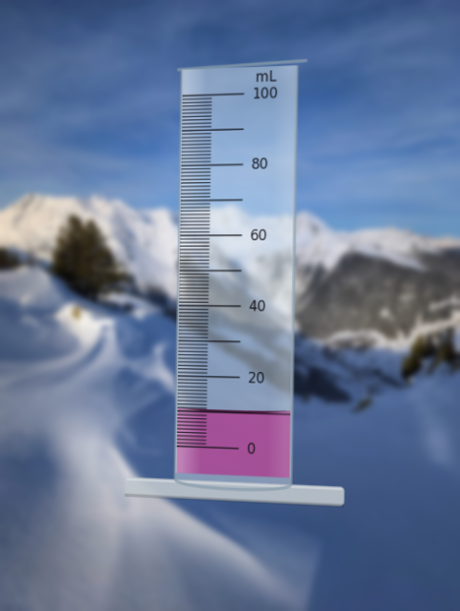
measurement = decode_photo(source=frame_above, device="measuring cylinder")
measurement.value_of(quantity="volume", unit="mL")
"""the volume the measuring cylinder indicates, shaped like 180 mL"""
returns 10 mL
